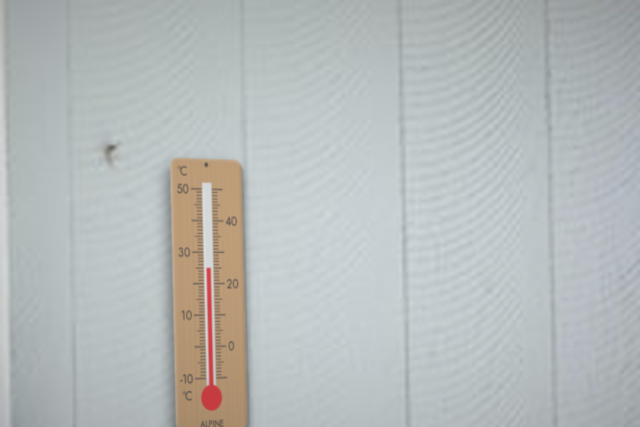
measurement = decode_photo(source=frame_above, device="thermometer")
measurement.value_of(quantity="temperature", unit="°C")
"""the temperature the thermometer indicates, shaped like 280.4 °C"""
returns 25 °C
